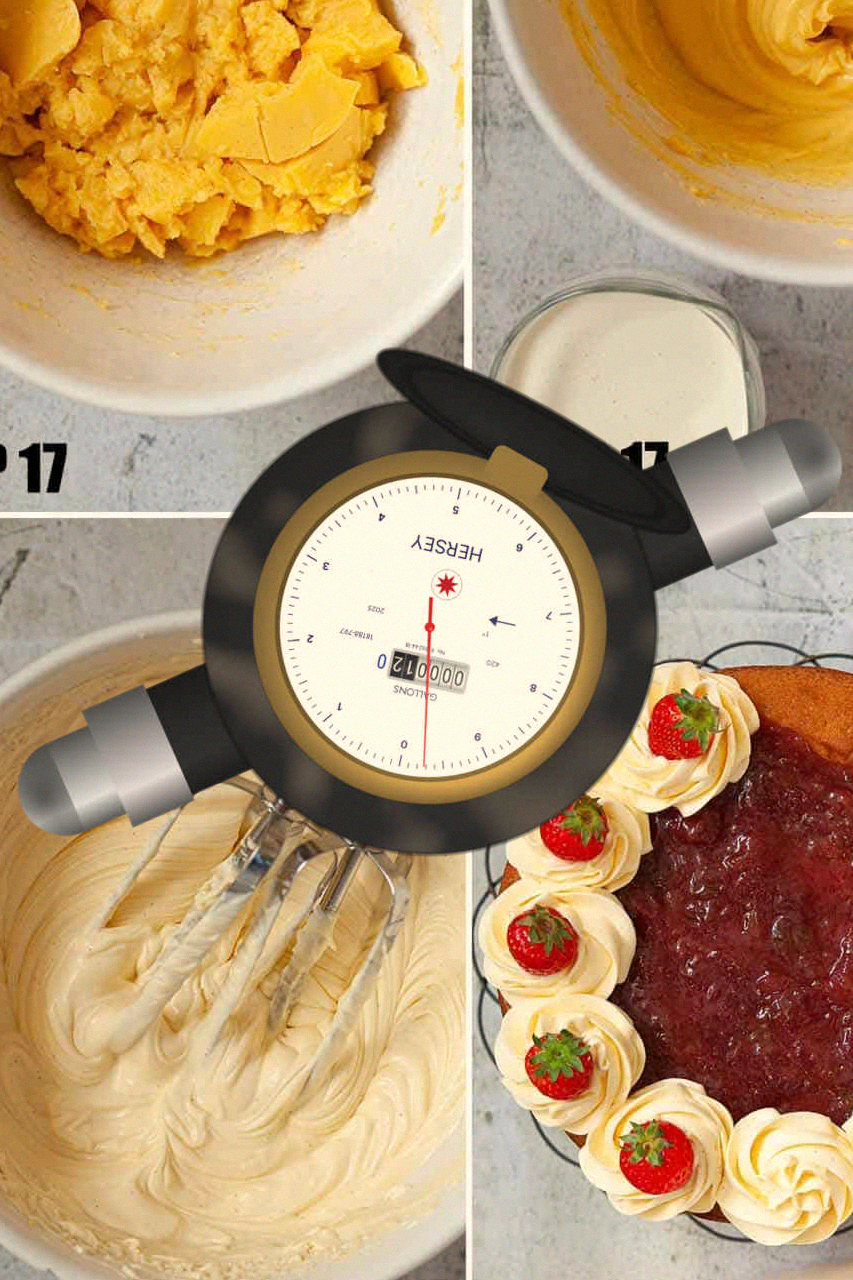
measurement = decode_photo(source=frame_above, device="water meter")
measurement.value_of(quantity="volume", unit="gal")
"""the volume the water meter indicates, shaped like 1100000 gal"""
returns 119.7 gal
